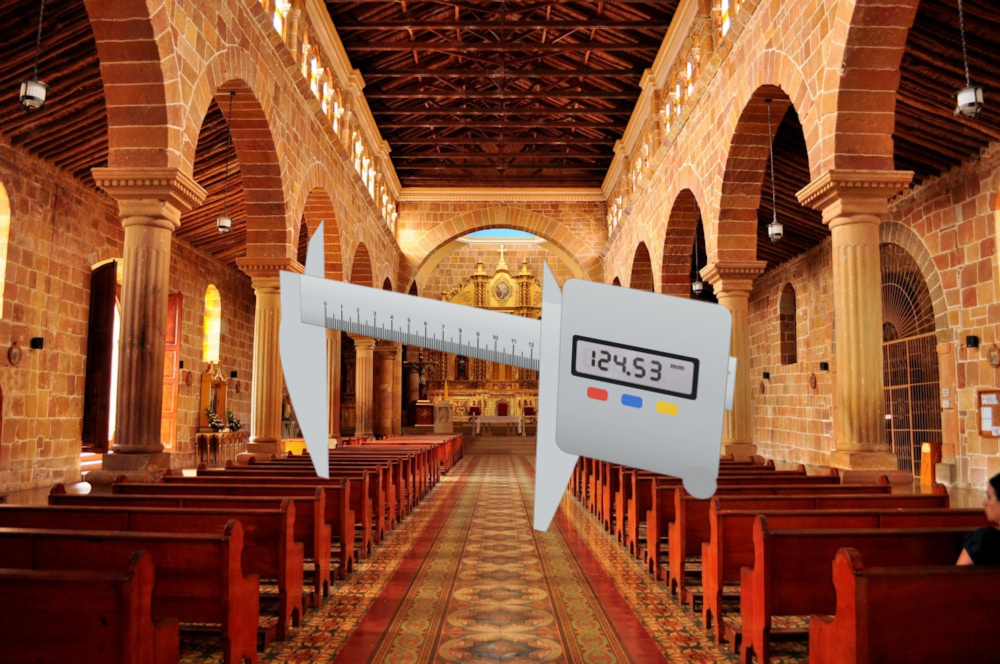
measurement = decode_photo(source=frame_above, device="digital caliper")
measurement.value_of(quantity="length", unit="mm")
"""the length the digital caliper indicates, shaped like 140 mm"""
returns 124.53 mm
